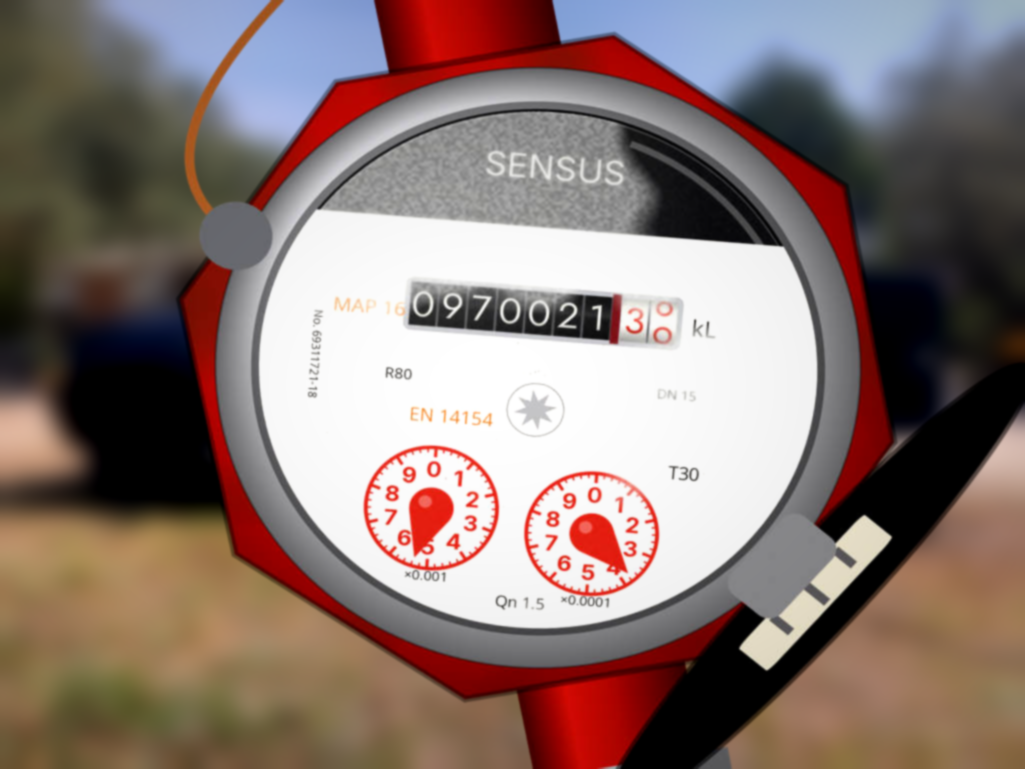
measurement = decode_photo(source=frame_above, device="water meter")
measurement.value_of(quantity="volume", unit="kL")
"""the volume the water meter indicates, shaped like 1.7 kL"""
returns 970021.3853 kL
